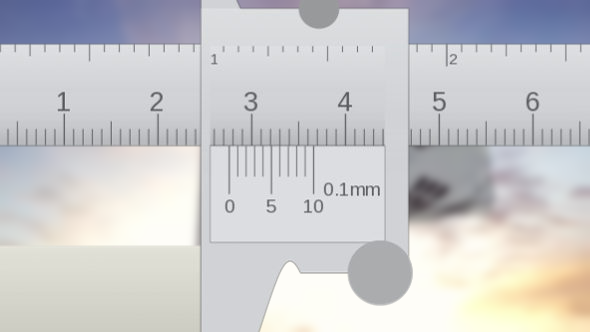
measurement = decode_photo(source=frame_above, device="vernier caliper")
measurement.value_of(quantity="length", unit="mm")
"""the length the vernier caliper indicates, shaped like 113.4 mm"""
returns 27.6 mm
